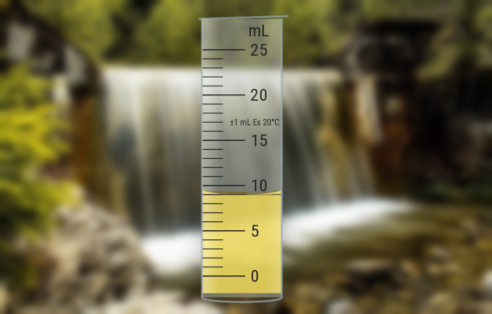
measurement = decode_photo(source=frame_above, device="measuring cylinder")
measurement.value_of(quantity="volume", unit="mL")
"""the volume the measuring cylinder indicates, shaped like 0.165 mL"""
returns 9 mL
